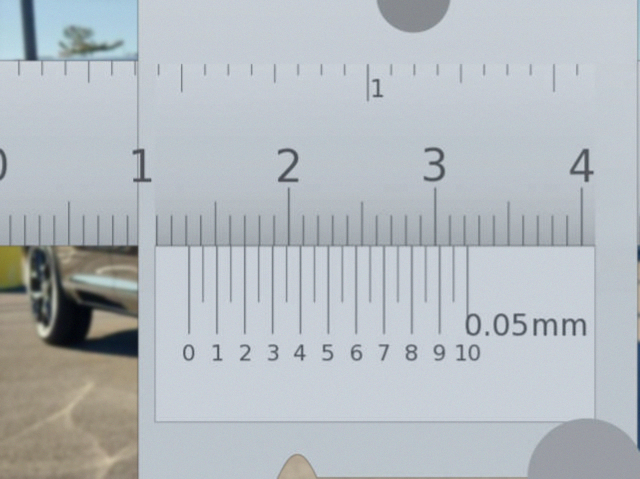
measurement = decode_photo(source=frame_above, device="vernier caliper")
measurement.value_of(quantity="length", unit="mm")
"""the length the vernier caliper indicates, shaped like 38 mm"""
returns 13.2 mm
